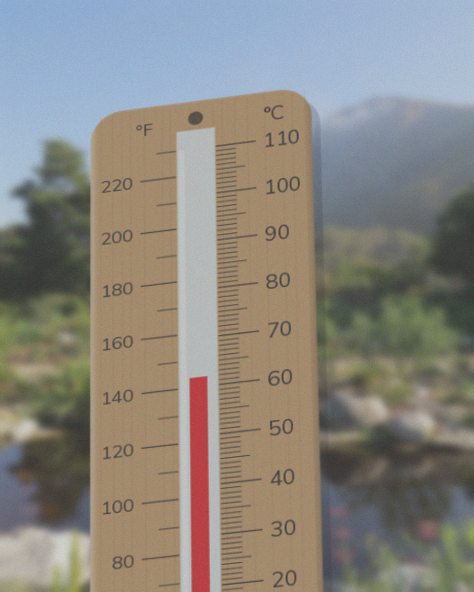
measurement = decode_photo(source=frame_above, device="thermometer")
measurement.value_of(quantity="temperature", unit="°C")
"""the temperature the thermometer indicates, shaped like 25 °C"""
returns 62 °C
